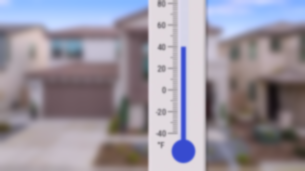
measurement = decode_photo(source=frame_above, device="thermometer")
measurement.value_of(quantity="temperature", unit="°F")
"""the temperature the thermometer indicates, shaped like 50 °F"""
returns 40 °F
